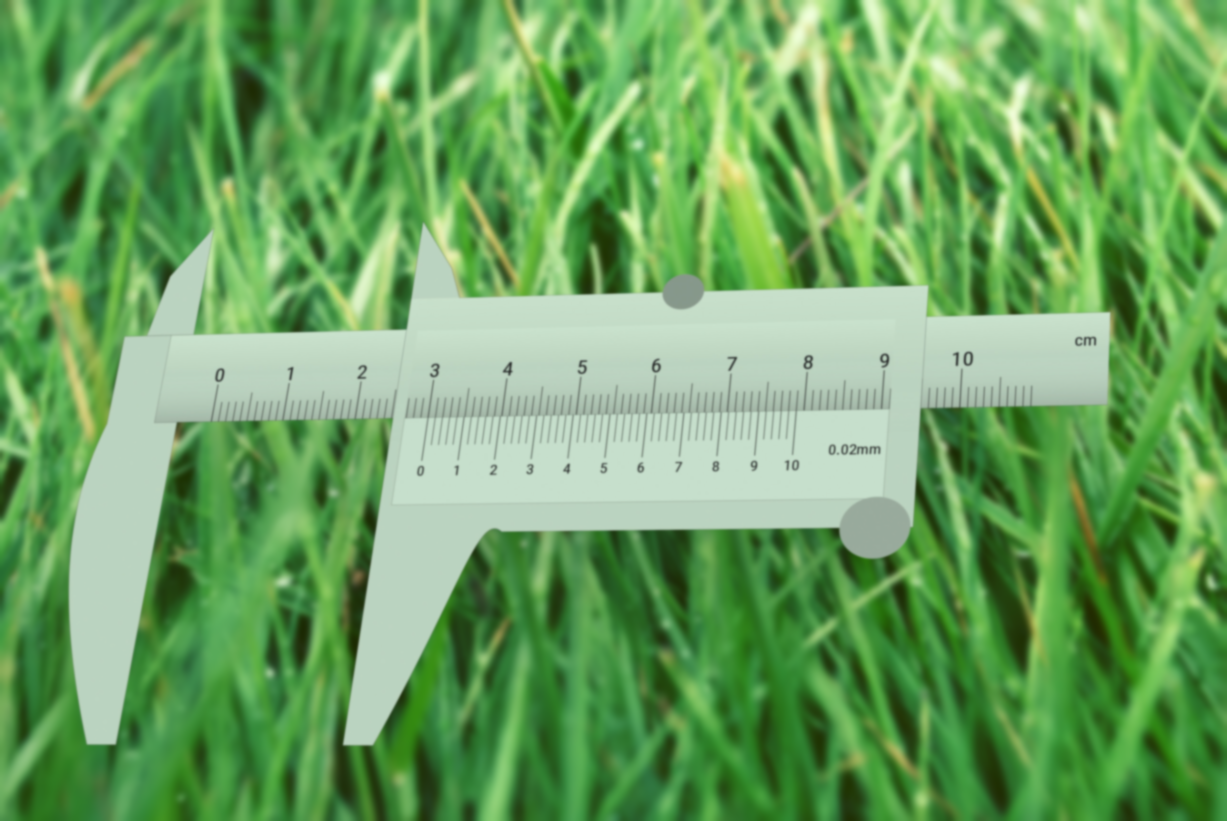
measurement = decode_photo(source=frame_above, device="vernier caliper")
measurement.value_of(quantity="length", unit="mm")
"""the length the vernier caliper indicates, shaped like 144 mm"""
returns 30.0 mm
